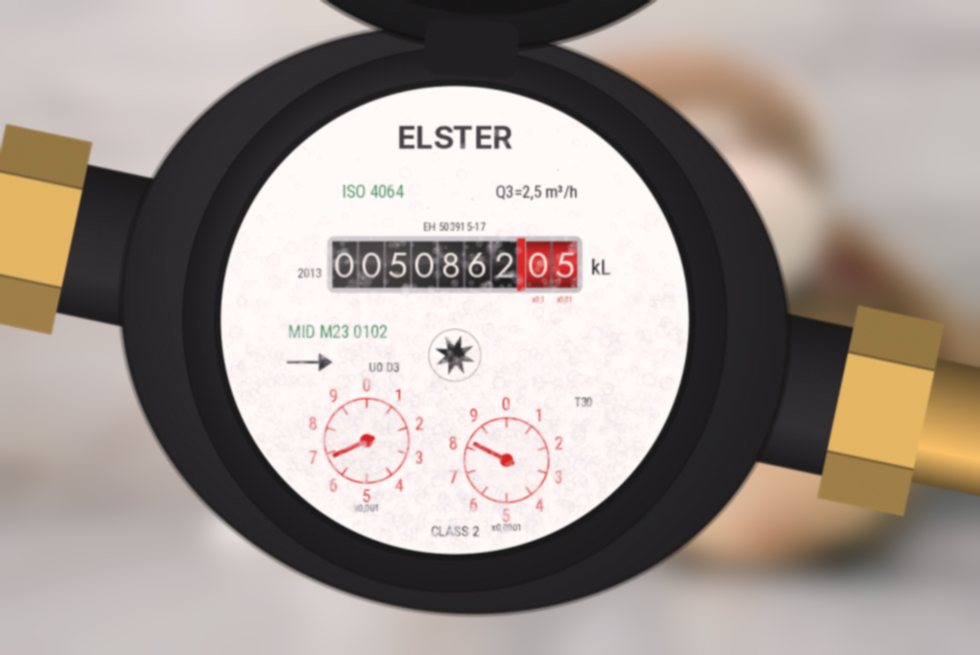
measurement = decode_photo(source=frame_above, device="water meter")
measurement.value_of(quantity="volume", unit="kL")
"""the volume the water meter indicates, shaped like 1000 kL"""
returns 50862.0568 kL
